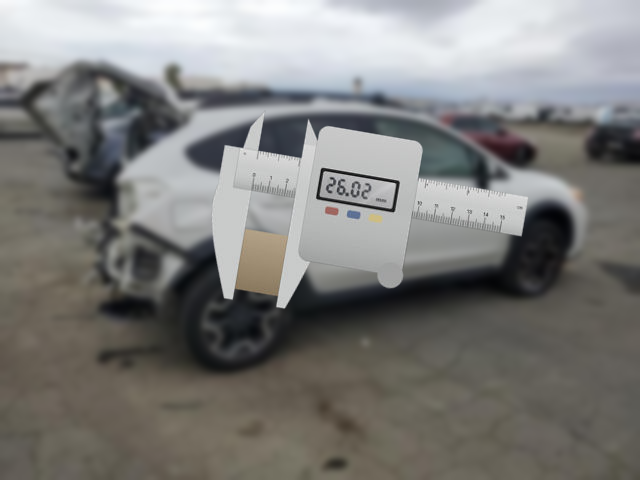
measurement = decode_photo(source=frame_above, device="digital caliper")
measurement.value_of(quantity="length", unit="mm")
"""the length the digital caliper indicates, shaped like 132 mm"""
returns 26.02 mm
